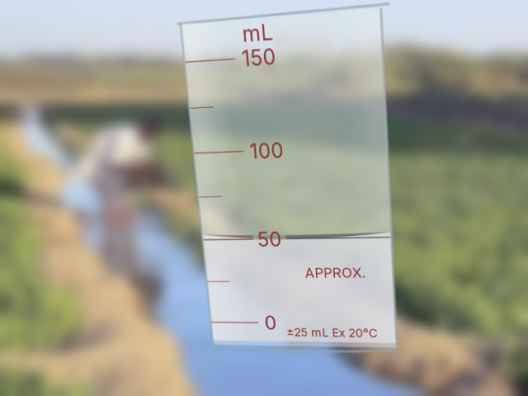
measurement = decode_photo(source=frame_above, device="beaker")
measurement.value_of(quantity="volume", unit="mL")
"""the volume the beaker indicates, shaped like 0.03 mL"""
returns 50 mL
